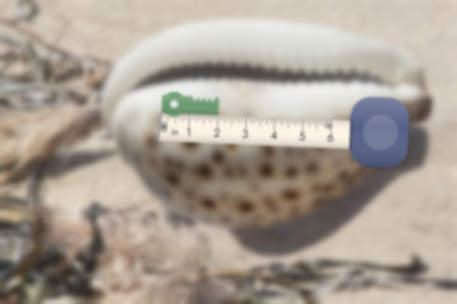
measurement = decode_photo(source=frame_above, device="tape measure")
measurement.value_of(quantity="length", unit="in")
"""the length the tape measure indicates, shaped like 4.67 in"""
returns 2 in
